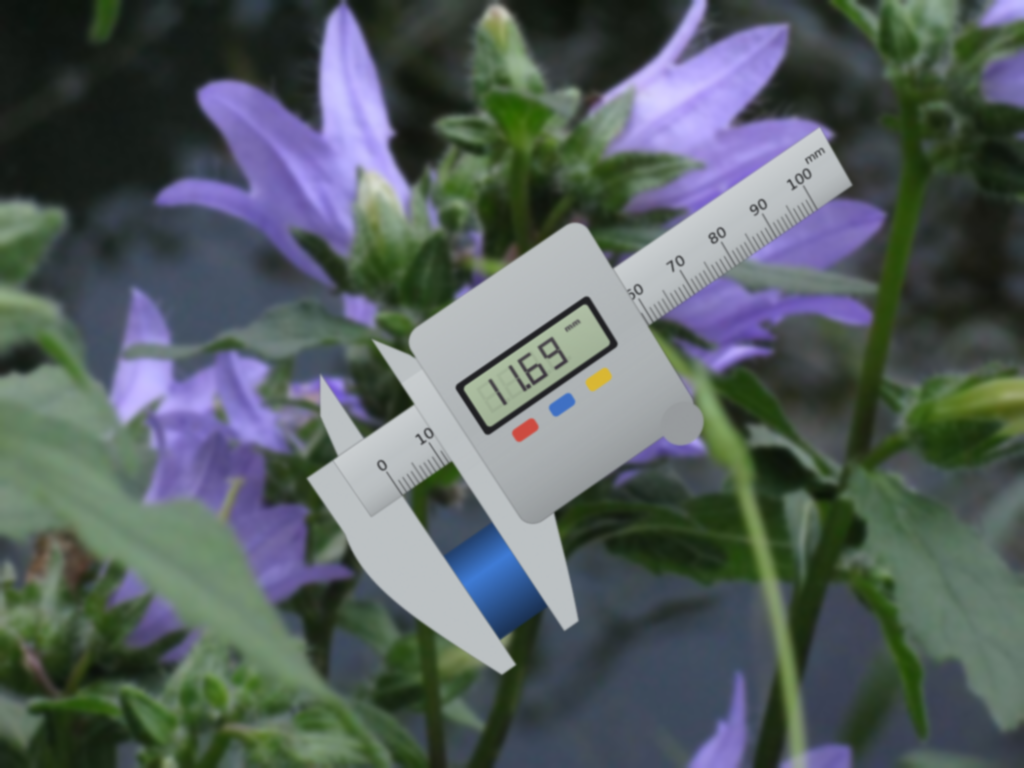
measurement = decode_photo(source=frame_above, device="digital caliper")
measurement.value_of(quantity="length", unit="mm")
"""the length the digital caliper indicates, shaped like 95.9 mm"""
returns 11.69 mm
